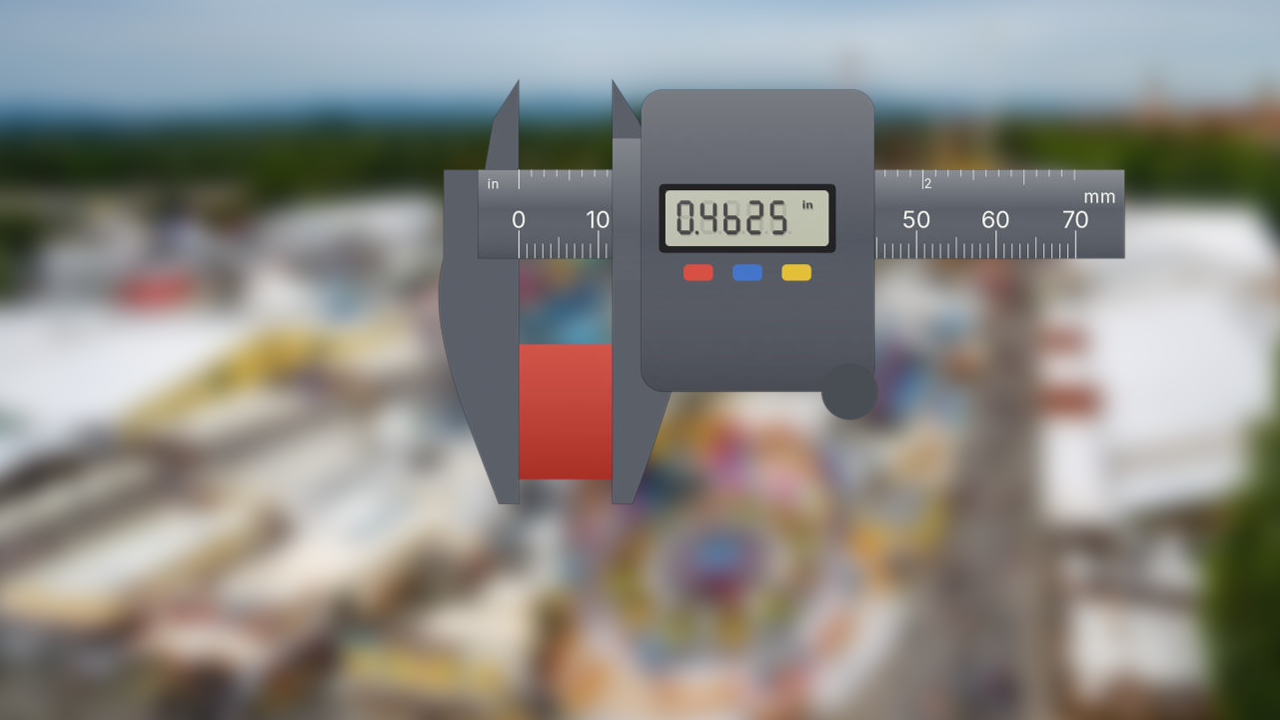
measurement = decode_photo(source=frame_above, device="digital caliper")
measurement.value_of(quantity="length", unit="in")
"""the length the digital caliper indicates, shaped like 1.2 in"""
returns 0.4625 in
